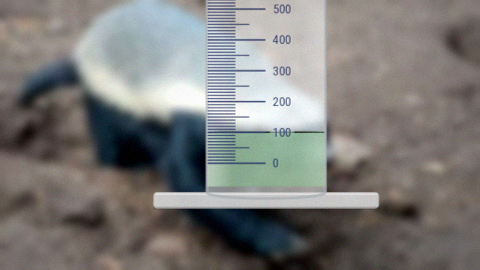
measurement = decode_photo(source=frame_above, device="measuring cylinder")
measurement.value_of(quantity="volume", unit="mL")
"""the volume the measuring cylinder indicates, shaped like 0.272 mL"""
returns 100 mL
